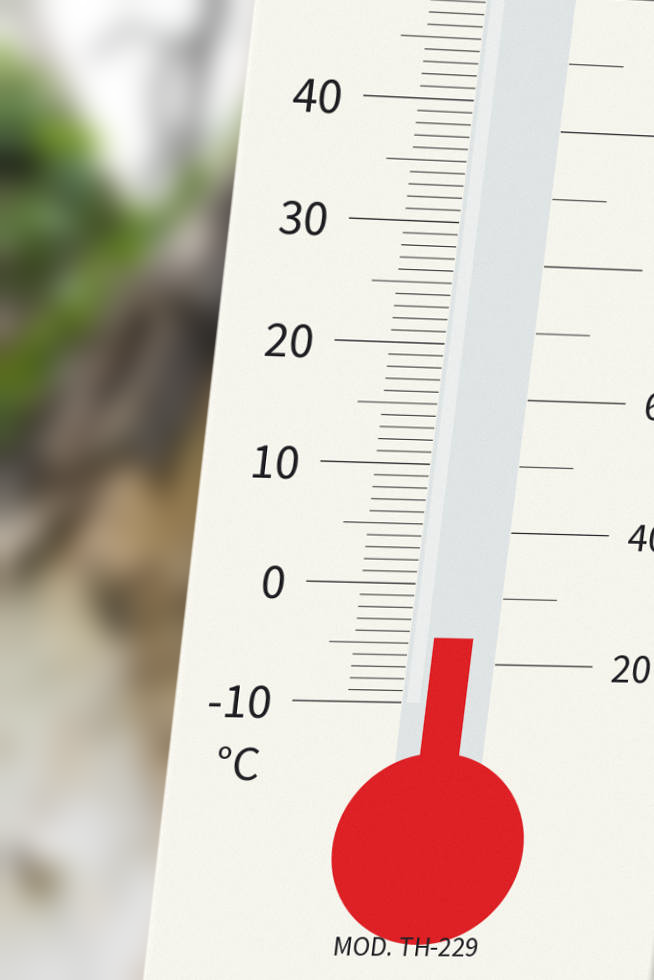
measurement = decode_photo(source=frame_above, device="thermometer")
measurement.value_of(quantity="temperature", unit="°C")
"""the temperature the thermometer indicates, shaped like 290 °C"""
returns -4.5 °C
